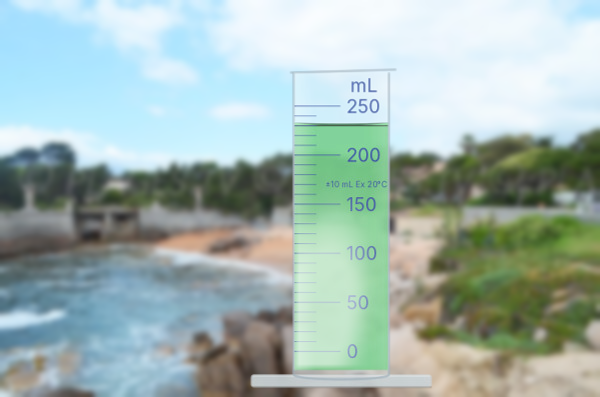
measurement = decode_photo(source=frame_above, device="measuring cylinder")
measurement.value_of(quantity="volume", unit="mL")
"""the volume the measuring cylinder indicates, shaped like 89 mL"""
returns 230 mL
